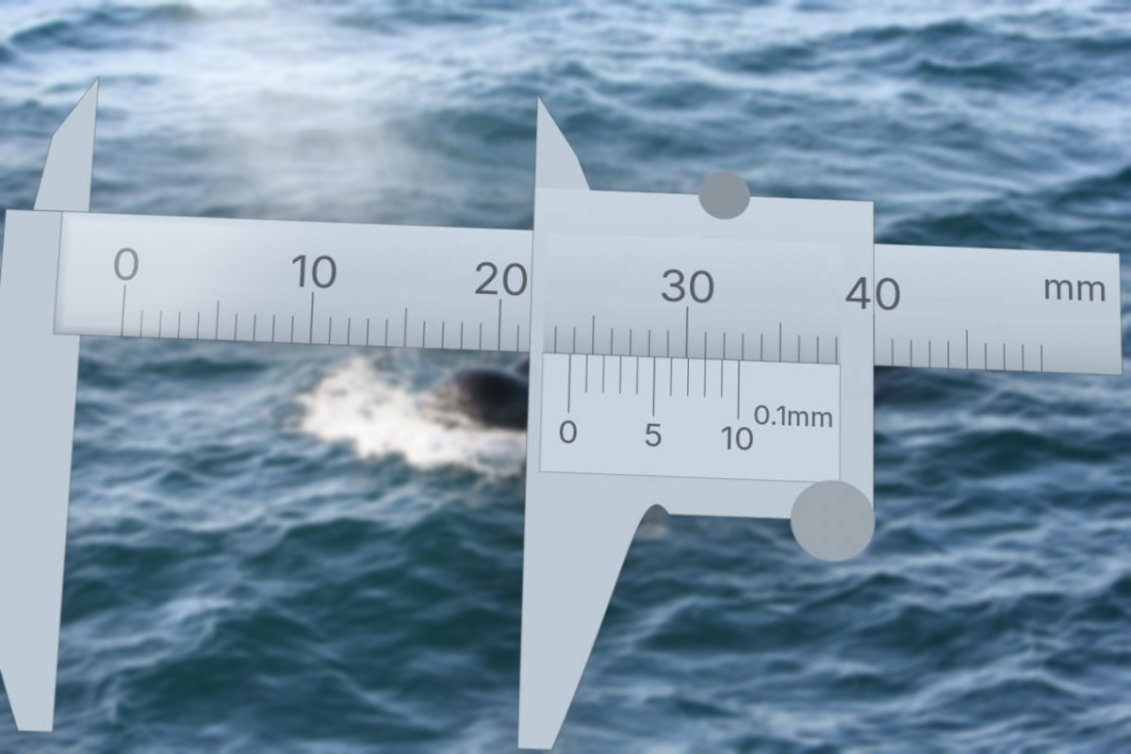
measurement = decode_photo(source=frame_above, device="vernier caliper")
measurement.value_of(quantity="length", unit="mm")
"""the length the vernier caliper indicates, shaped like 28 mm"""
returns 23.8 mm
